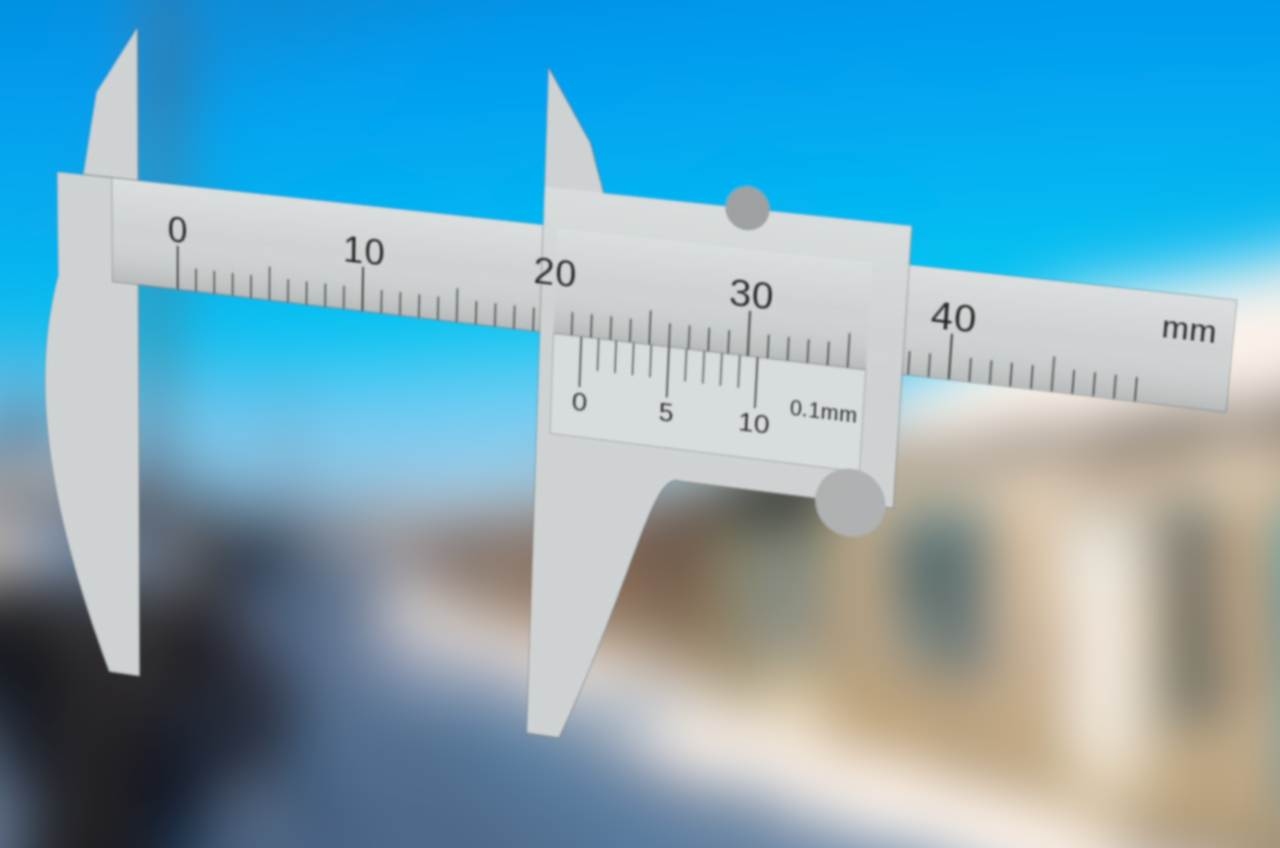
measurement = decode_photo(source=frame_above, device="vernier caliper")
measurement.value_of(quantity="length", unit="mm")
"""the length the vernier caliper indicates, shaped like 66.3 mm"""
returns 21.5 mm
